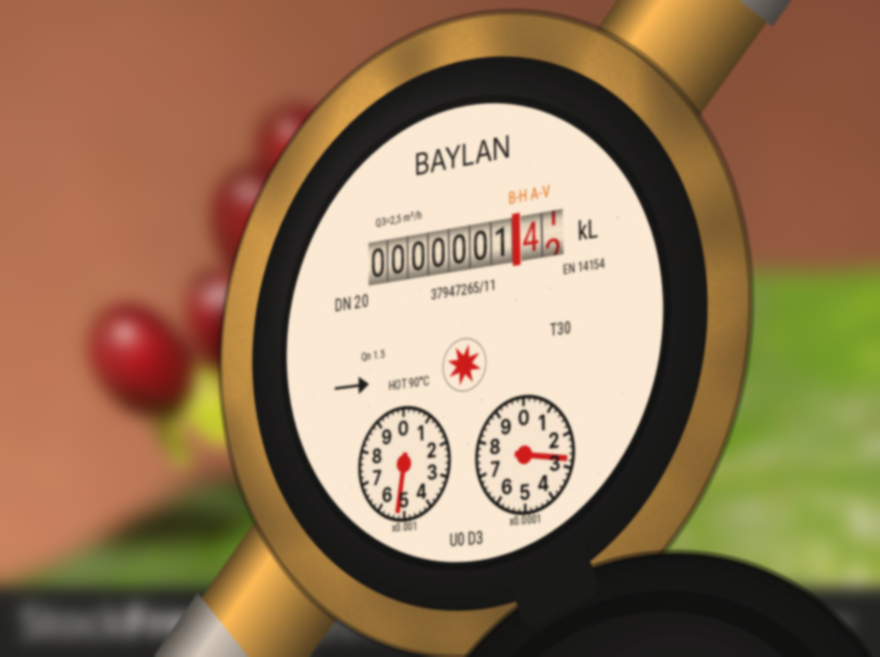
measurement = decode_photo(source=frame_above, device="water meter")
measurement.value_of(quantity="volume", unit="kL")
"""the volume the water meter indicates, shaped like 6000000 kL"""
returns 1.4152 kL
